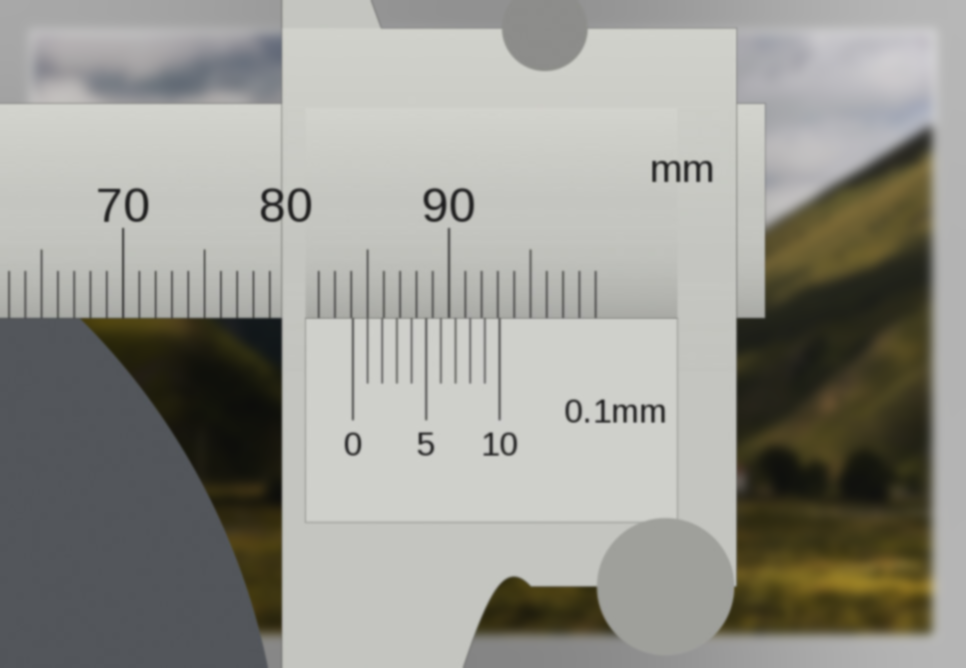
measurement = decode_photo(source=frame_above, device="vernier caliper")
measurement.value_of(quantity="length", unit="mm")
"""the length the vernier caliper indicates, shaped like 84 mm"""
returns 84.1 mm
